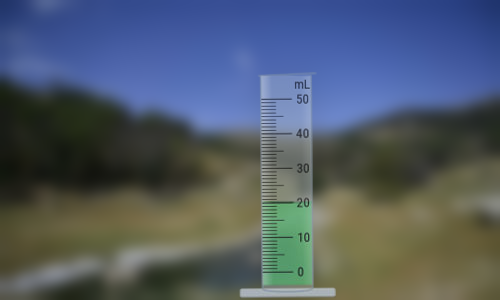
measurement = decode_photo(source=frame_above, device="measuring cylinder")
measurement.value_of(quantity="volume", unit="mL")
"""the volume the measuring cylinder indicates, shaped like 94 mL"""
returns 20 mL
